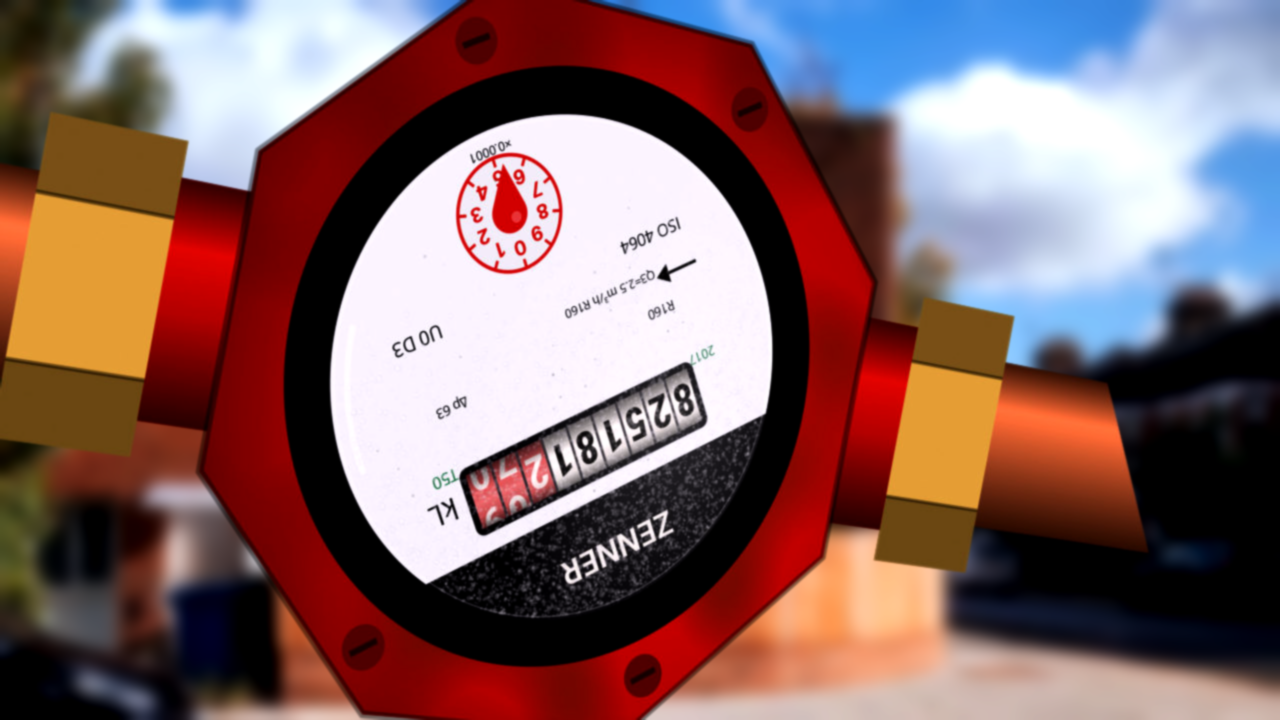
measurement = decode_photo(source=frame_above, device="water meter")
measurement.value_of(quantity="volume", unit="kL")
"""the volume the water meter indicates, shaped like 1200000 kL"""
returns 825181.2695 kL
